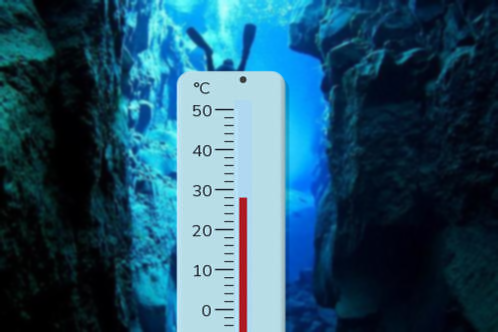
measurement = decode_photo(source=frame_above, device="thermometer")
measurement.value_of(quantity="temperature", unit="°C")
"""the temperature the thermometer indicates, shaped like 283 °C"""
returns 28 °C
